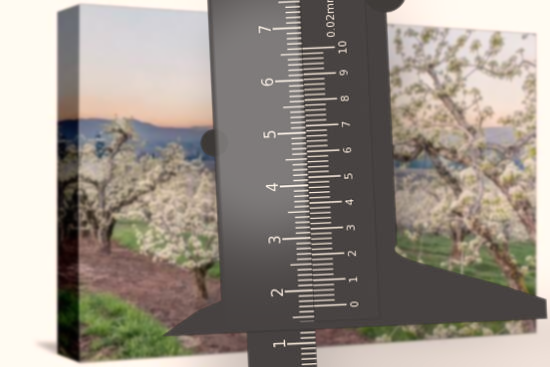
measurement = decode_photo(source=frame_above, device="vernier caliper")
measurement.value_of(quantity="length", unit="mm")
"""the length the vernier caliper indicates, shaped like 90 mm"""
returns 17.0 mm
